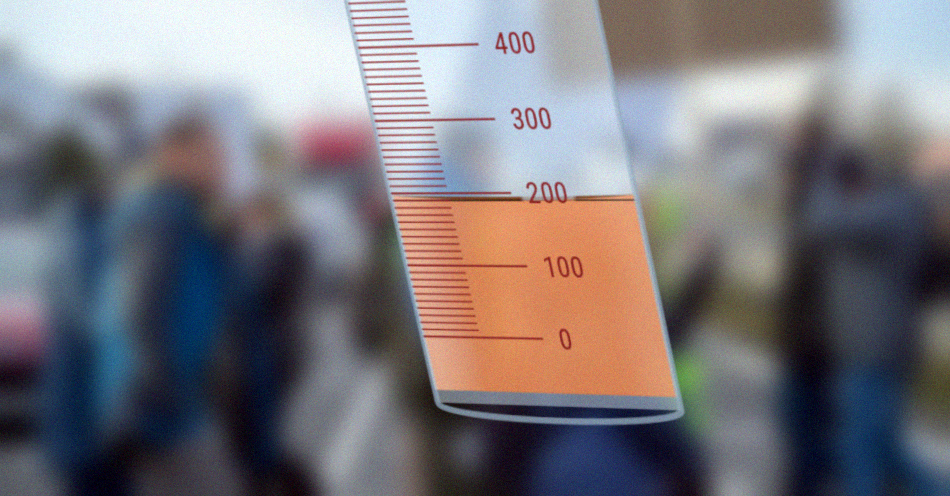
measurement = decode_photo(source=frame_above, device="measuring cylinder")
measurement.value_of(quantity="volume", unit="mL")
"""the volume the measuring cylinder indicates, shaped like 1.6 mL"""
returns 190 mL
